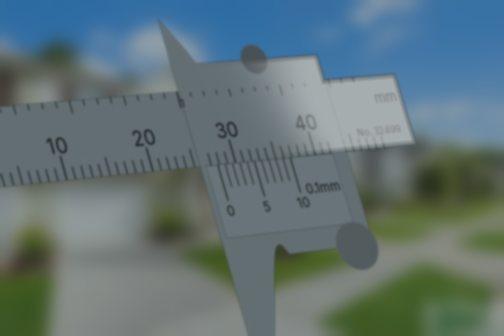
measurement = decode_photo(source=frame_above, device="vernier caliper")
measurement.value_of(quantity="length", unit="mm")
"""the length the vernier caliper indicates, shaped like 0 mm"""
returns 27.8 mm
